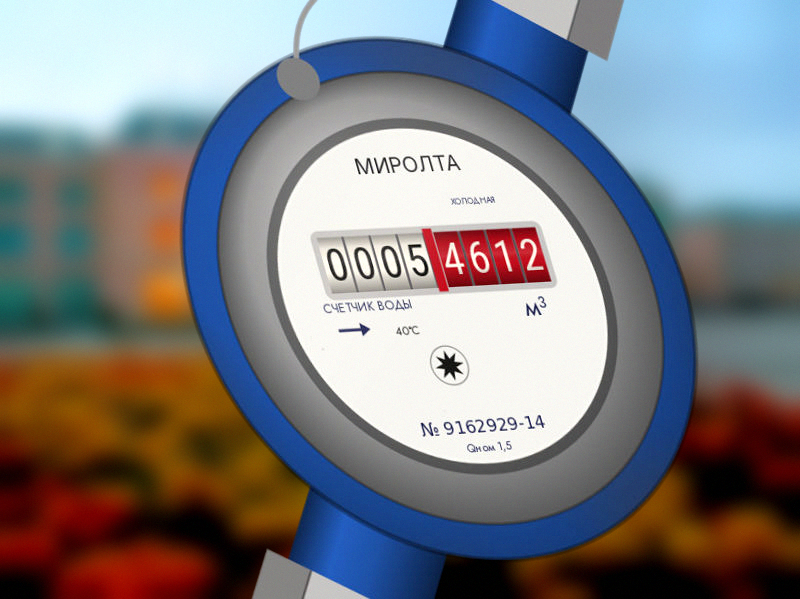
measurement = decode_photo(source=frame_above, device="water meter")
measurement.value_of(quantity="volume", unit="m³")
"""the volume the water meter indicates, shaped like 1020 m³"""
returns 5.4612 m³
